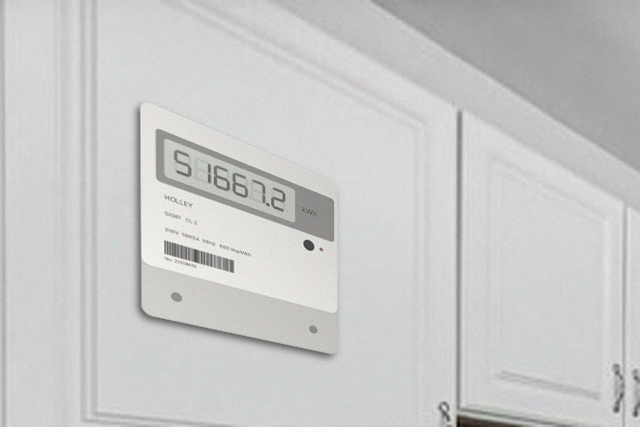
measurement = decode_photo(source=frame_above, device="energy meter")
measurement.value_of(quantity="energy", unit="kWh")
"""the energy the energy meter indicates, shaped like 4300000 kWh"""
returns 51667.2 kWh
